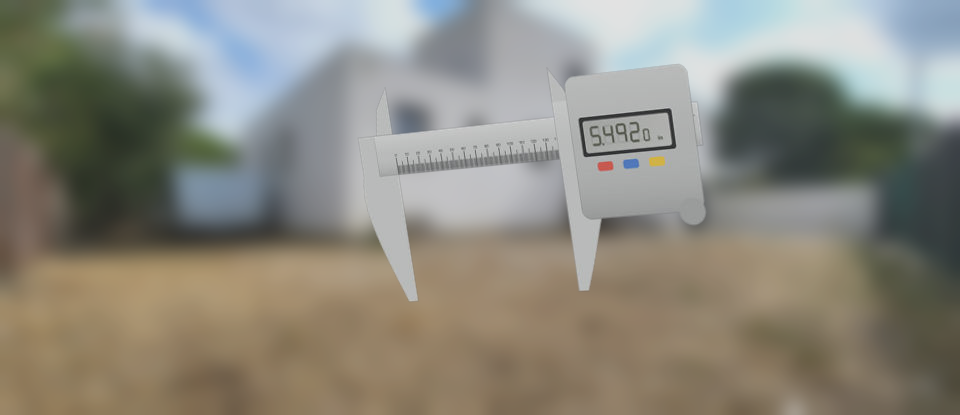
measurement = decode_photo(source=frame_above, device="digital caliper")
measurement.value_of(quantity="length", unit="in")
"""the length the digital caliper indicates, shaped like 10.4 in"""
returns 5.4920 in
